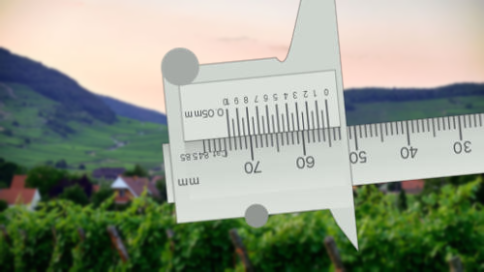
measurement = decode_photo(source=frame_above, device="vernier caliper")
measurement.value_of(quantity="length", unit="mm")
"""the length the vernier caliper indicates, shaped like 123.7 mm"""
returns 55.0 mm
